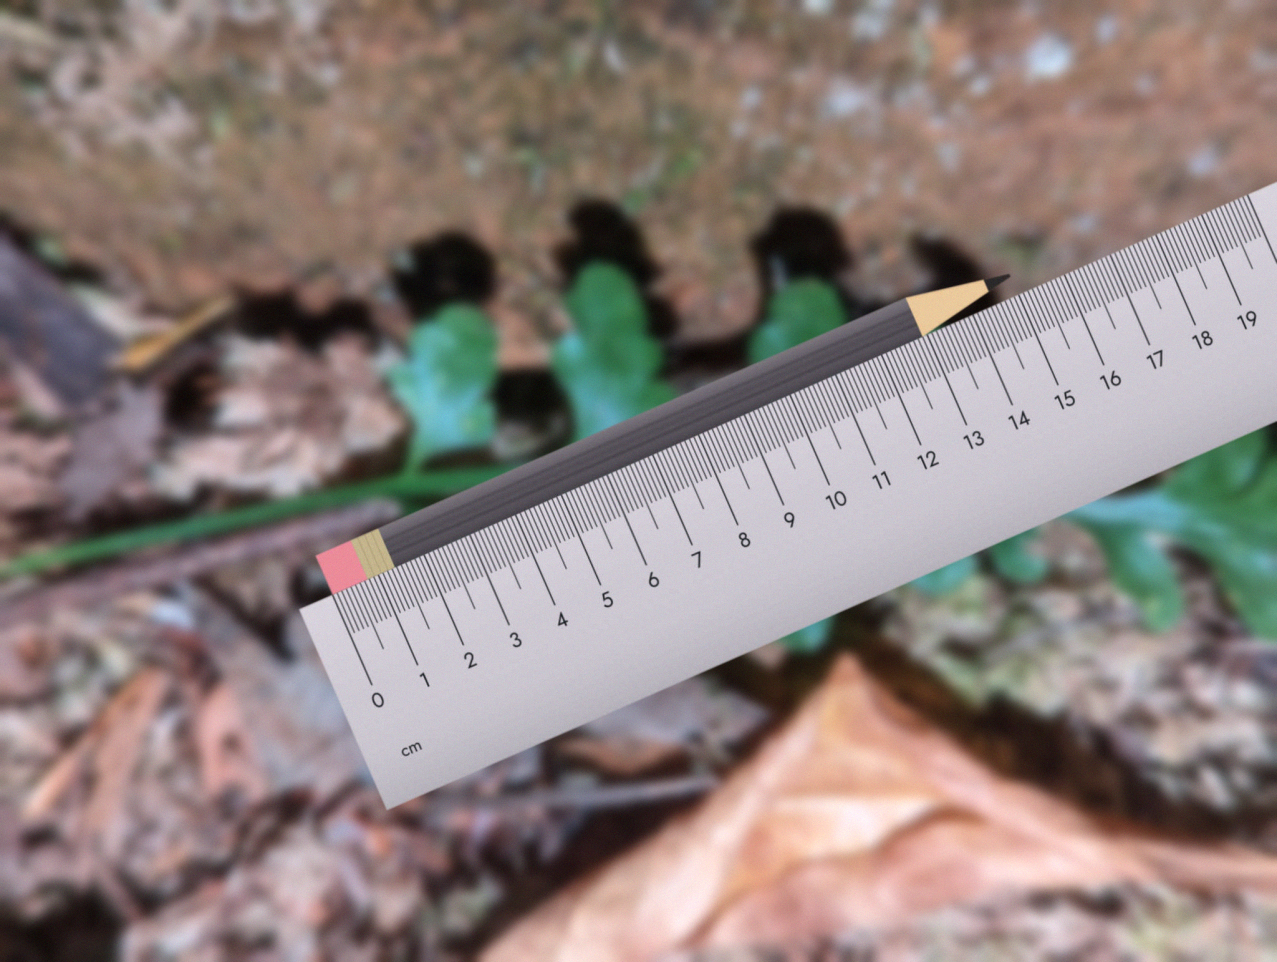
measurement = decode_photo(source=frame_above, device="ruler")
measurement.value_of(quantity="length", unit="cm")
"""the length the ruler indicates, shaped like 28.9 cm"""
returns 15 cm
